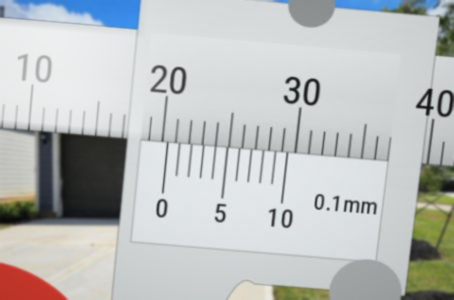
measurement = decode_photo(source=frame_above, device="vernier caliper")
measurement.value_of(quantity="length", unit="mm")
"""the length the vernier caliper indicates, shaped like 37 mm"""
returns 20.4 mm
